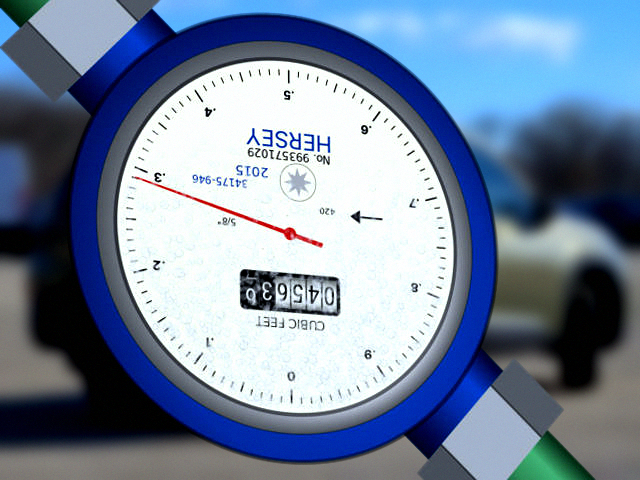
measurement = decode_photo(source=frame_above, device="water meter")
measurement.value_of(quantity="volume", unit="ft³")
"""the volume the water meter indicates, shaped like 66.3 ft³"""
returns 45636.29 ft³
